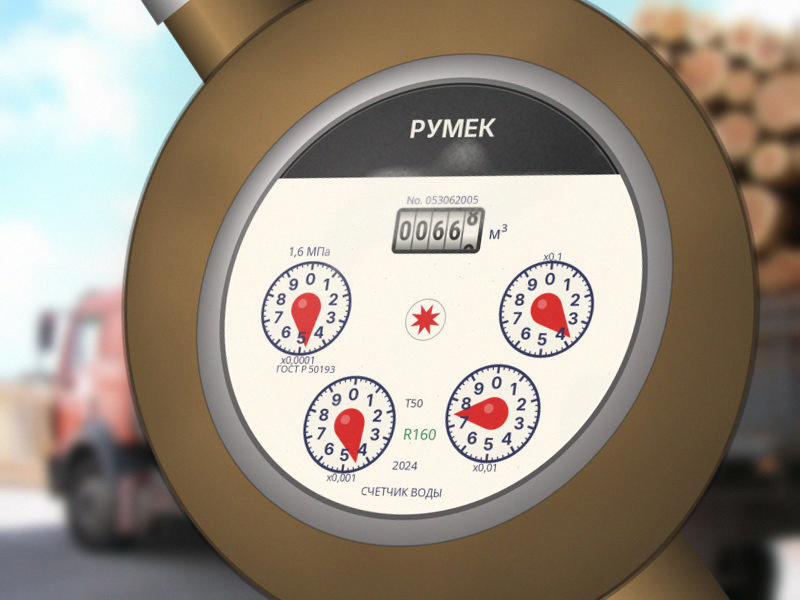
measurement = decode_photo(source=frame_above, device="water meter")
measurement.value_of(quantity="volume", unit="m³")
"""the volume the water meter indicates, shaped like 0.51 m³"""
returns 668.3744 m³
